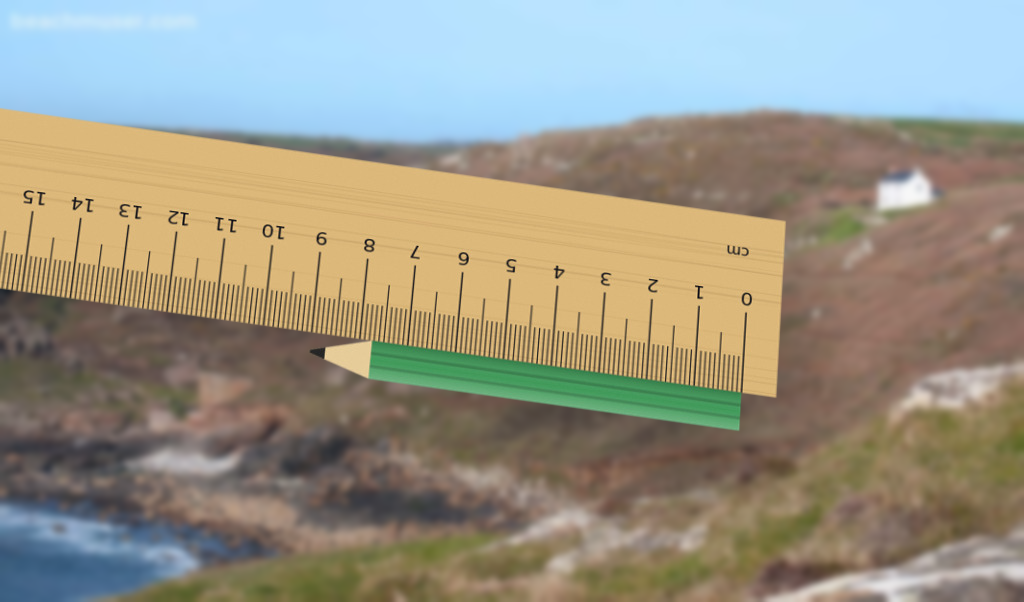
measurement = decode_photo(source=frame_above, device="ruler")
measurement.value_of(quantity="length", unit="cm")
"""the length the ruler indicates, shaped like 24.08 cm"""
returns 9 cm
